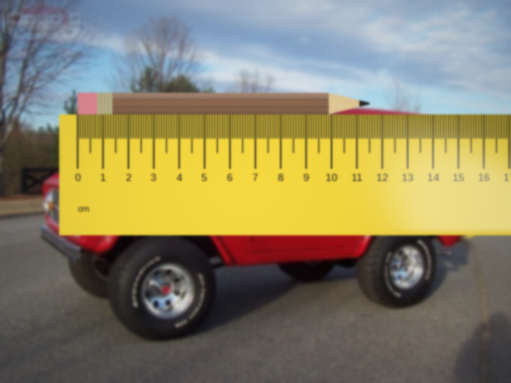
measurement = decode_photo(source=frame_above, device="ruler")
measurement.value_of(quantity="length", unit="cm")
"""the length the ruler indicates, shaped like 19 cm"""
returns 11.5 cm
